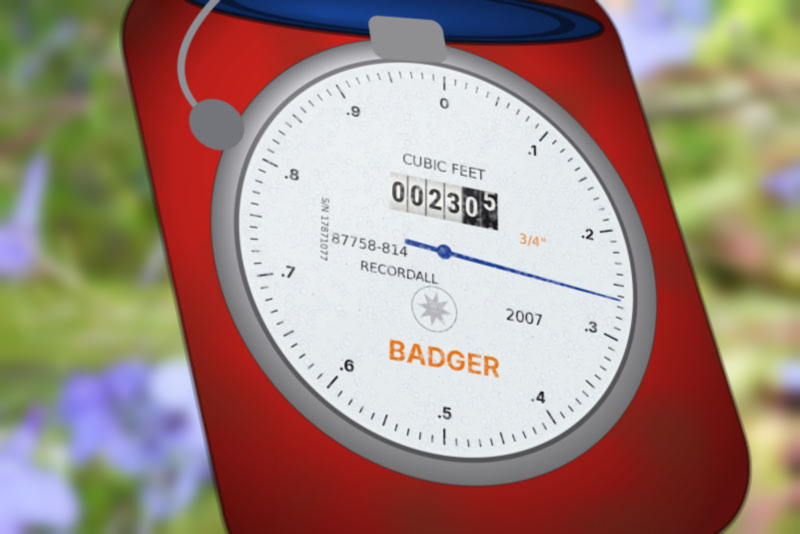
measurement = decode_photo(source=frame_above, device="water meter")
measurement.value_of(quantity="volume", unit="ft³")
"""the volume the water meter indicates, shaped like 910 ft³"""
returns 2305.26 ft³
